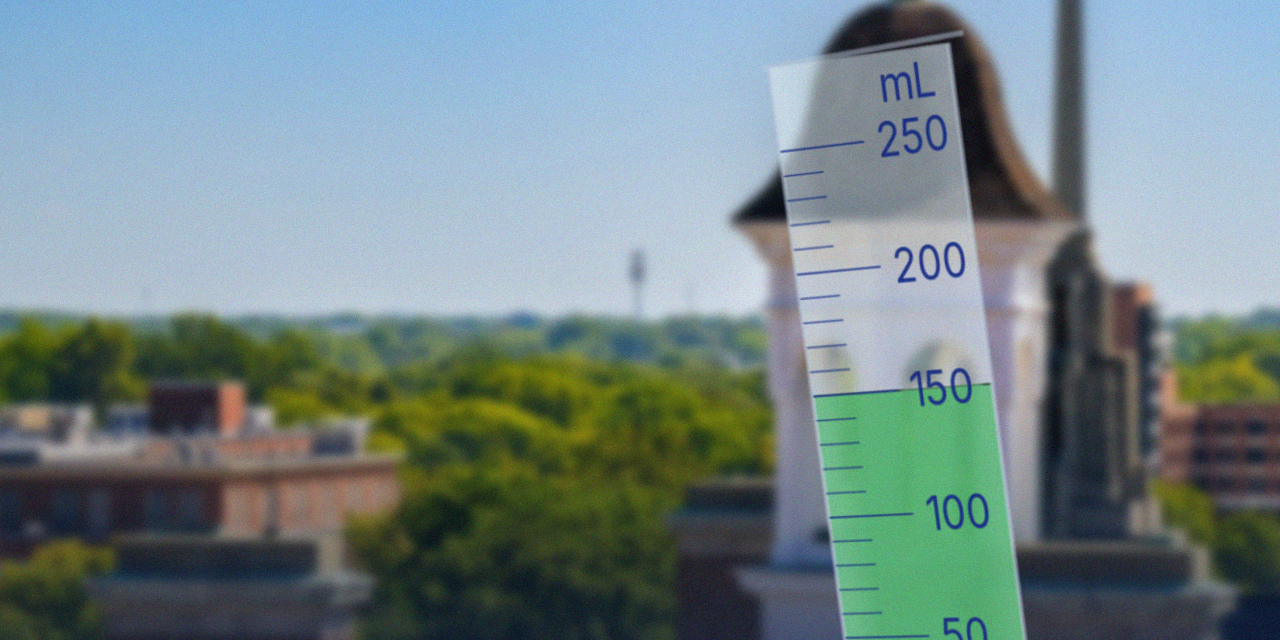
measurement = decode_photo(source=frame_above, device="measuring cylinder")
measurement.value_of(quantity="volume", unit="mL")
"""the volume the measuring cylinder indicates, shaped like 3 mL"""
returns 150 mL
